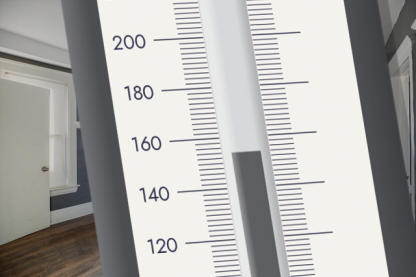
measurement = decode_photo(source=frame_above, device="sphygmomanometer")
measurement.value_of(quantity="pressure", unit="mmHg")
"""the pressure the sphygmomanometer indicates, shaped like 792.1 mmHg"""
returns 154 mmHg
